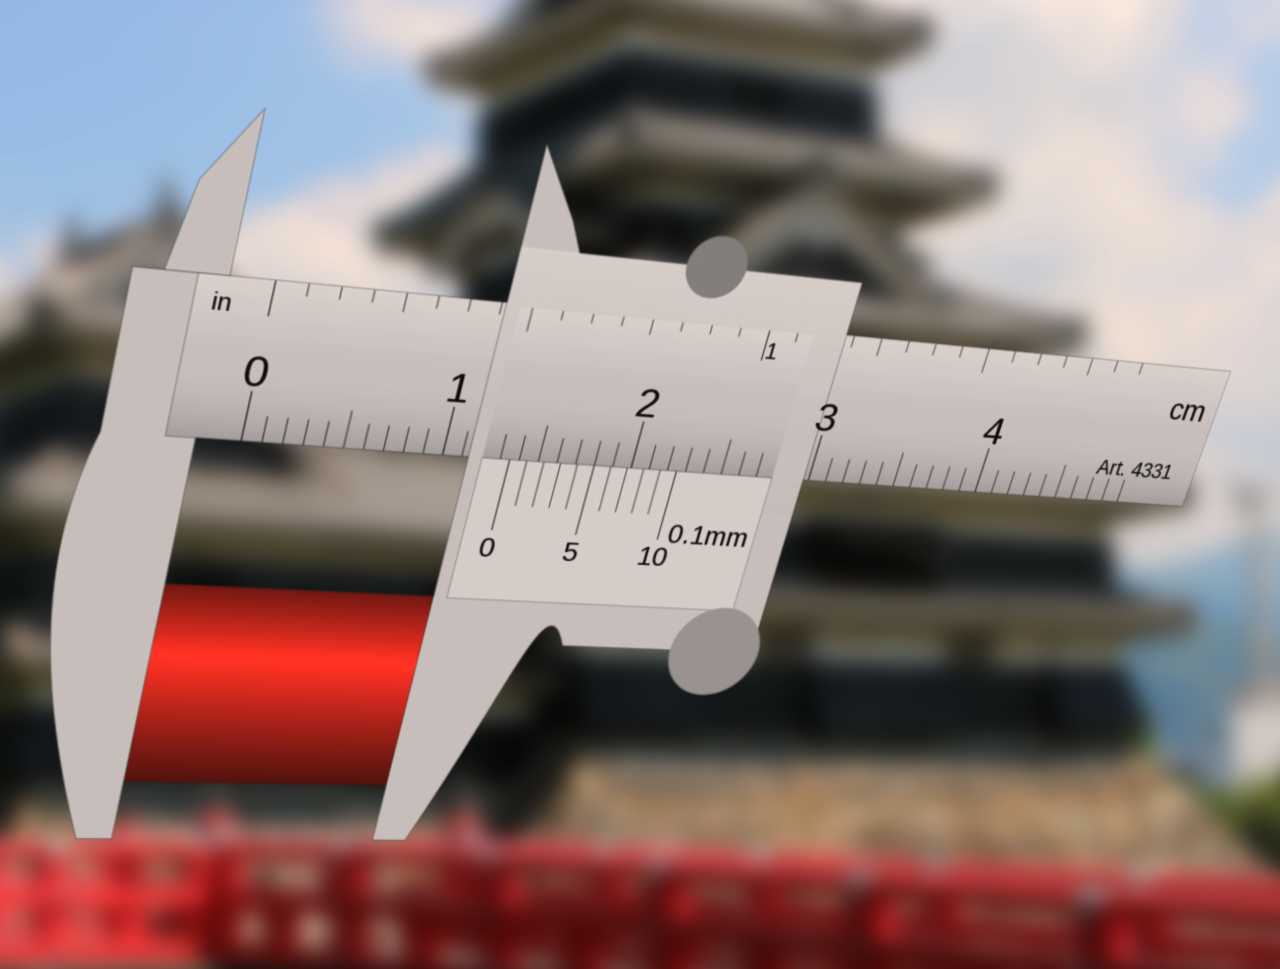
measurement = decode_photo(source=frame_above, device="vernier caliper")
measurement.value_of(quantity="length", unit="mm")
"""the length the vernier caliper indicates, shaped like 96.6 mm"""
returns 13.5 mm
